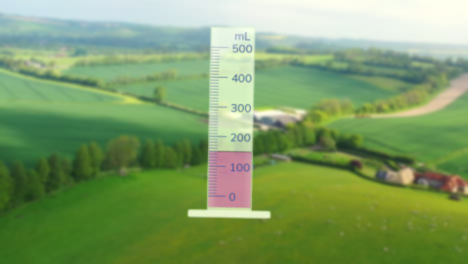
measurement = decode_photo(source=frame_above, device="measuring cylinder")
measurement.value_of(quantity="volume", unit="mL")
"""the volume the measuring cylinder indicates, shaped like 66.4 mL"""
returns 150 mL
